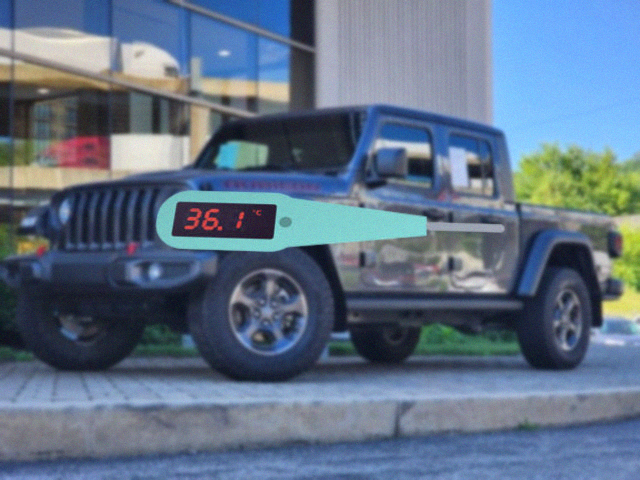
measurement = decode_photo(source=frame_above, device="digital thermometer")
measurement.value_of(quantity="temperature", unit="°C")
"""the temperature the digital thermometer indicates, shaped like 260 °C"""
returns 36.1 °C
